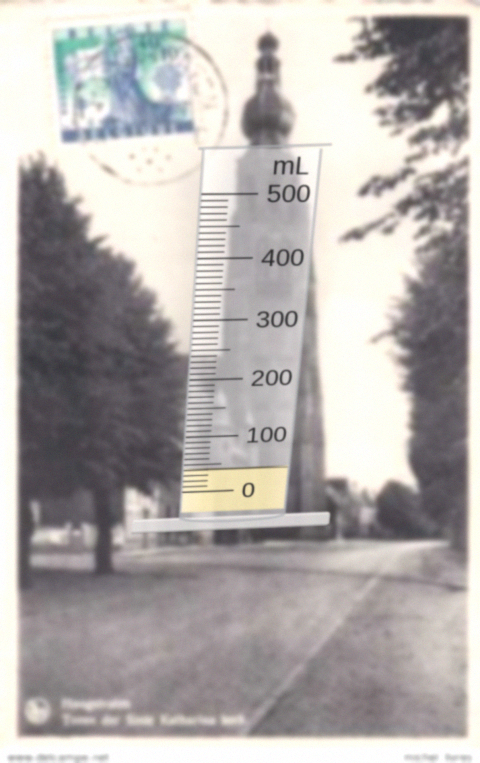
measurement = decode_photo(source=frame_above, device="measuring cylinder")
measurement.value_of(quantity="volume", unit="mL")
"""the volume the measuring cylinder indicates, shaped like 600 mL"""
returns 40 mL
